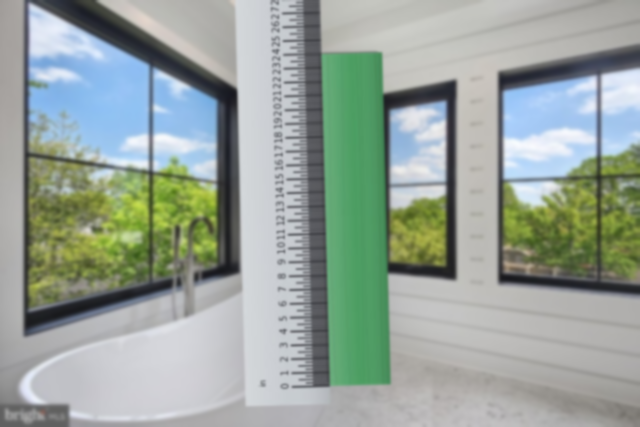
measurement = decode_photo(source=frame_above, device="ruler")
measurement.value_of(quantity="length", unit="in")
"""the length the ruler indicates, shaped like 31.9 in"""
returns 24 in
